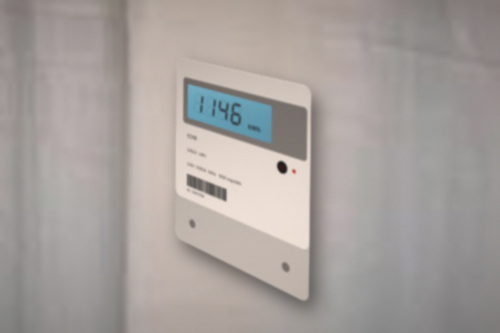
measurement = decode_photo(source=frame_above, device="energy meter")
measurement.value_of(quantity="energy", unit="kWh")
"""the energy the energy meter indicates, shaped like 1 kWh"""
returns 1146 kWh
